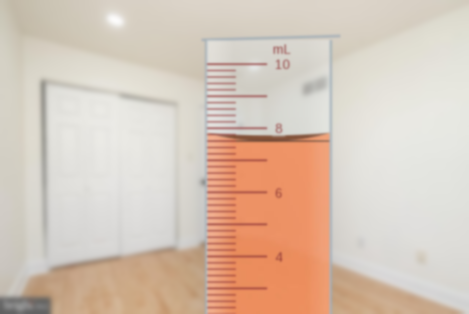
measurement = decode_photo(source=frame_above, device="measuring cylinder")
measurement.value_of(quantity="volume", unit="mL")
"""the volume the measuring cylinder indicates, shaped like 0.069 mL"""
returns 7.6 mL
